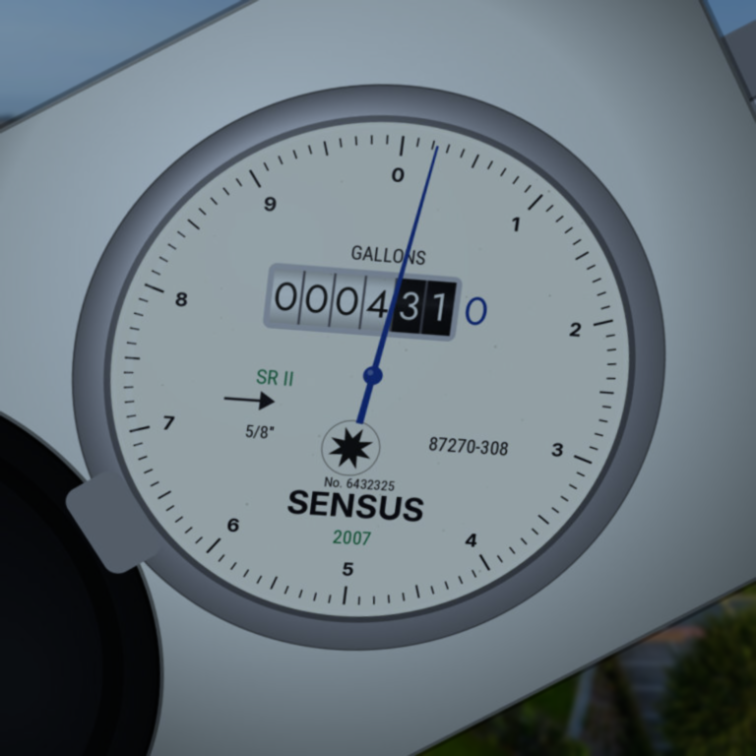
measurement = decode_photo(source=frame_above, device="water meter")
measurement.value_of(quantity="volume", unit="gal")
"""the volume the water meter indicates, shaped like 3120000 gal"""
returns 4310.2 gal
